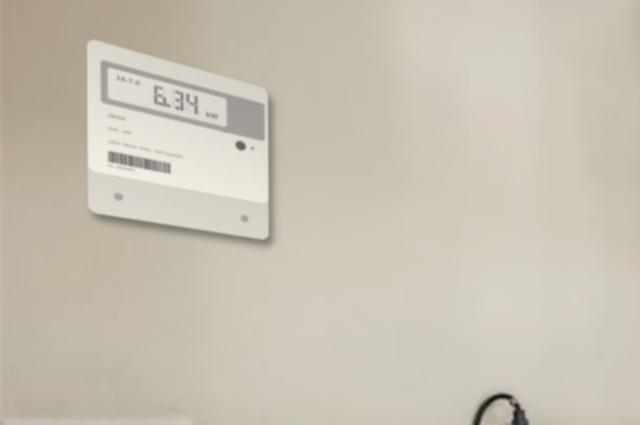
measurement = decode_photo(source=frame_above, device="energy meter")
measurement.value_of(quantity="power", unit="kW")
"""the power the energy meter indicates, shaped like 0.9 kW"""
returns 6.34 kW
